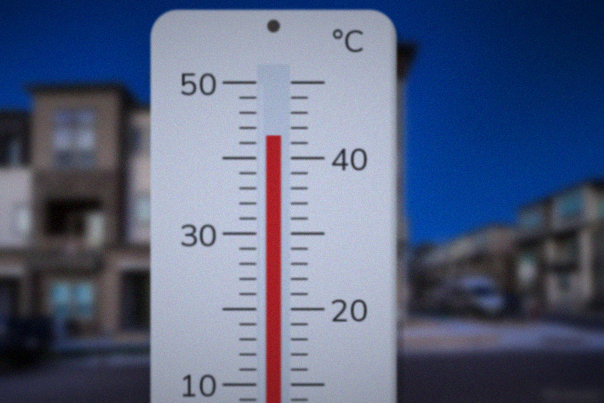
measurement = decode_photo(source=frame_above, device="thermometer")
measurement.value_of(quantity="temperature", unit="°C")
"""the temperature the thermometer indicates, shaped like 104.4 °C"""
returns 43 °C
